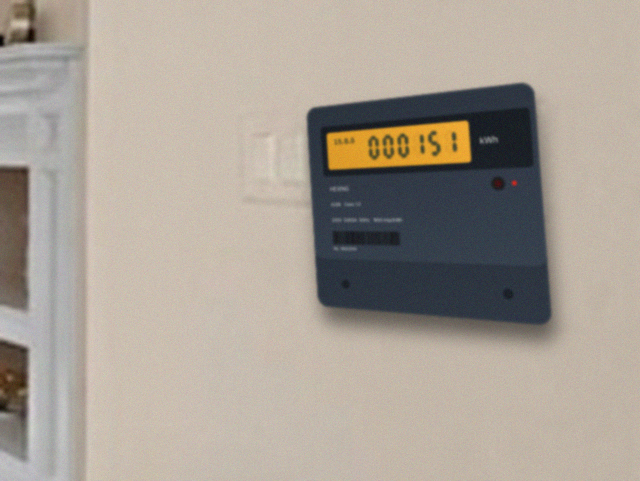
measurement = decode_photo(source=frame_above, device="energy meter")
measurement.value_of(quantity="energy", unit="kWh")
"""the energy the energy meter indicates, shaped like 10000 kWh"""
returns 151 kWh
